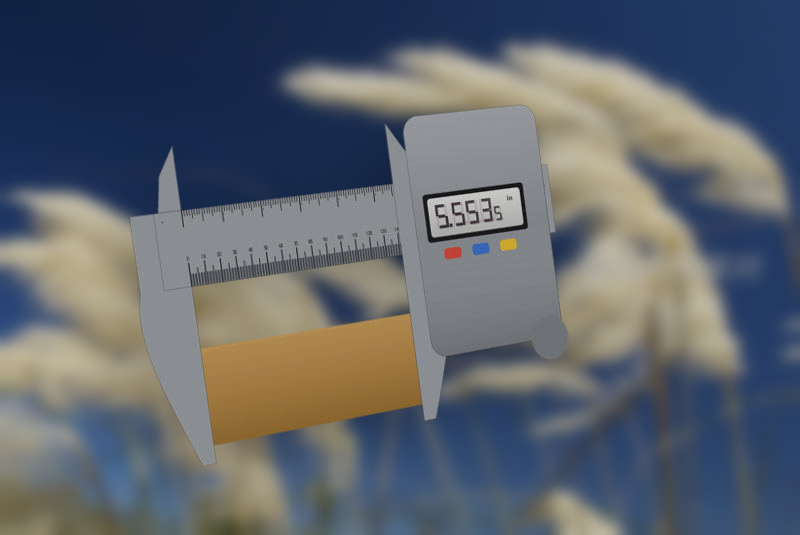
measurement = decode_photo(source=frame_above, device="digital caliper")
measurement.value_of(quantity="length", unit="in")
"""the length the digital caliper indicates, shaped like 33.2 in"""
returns 5.5535 in
